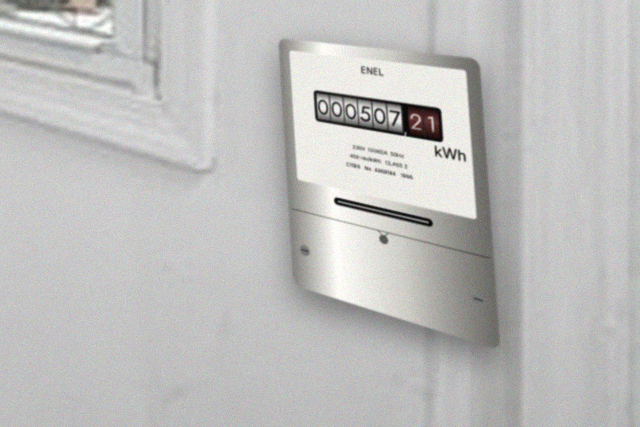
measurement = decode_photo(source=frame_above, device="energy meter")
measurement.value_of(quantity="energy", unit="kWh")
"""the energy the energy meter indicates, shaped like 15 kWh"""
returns 507.21 kWh
